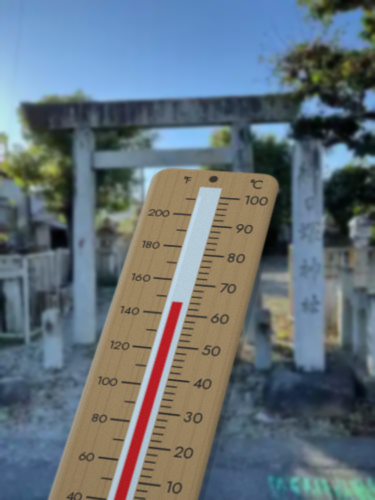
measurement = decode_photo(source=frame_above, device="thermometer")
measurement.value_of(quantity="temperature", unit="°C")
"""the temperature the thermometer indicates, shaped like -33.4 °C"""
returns 64 °C
